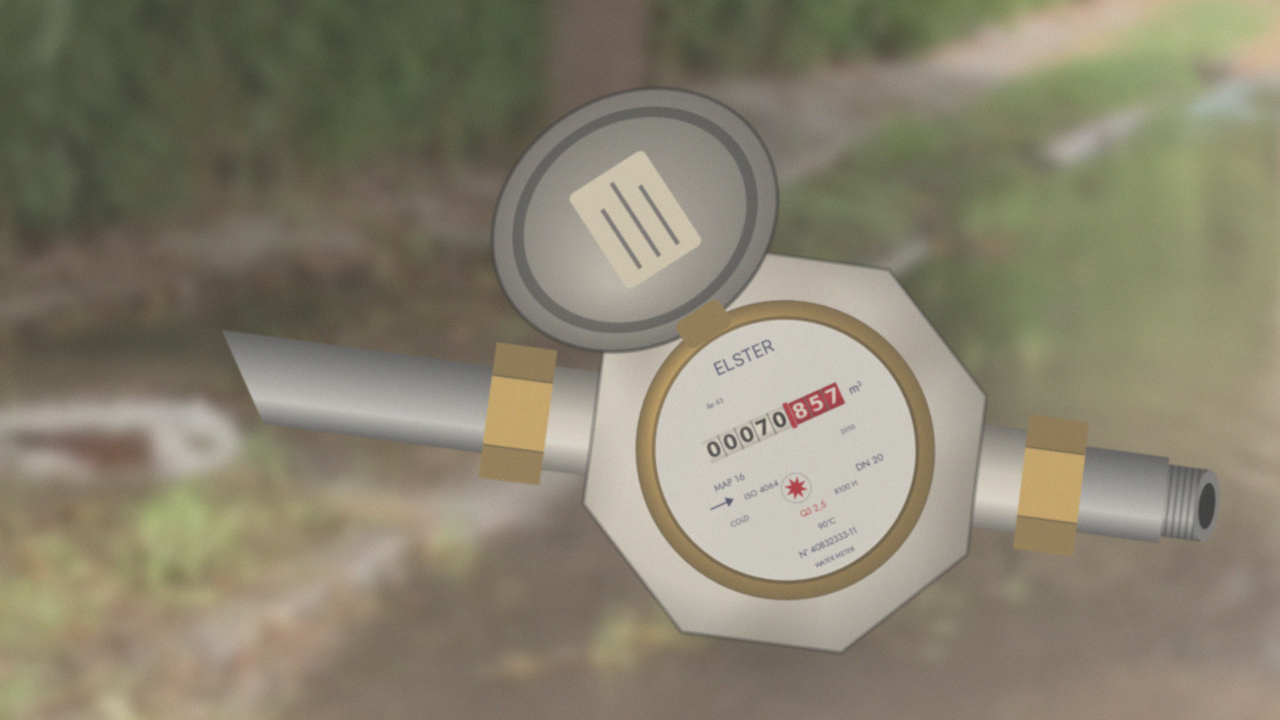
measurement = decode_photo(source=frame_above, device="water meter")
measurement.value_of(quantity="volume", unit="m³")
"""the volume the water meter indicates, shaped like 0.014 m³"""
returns 70.857 m³
